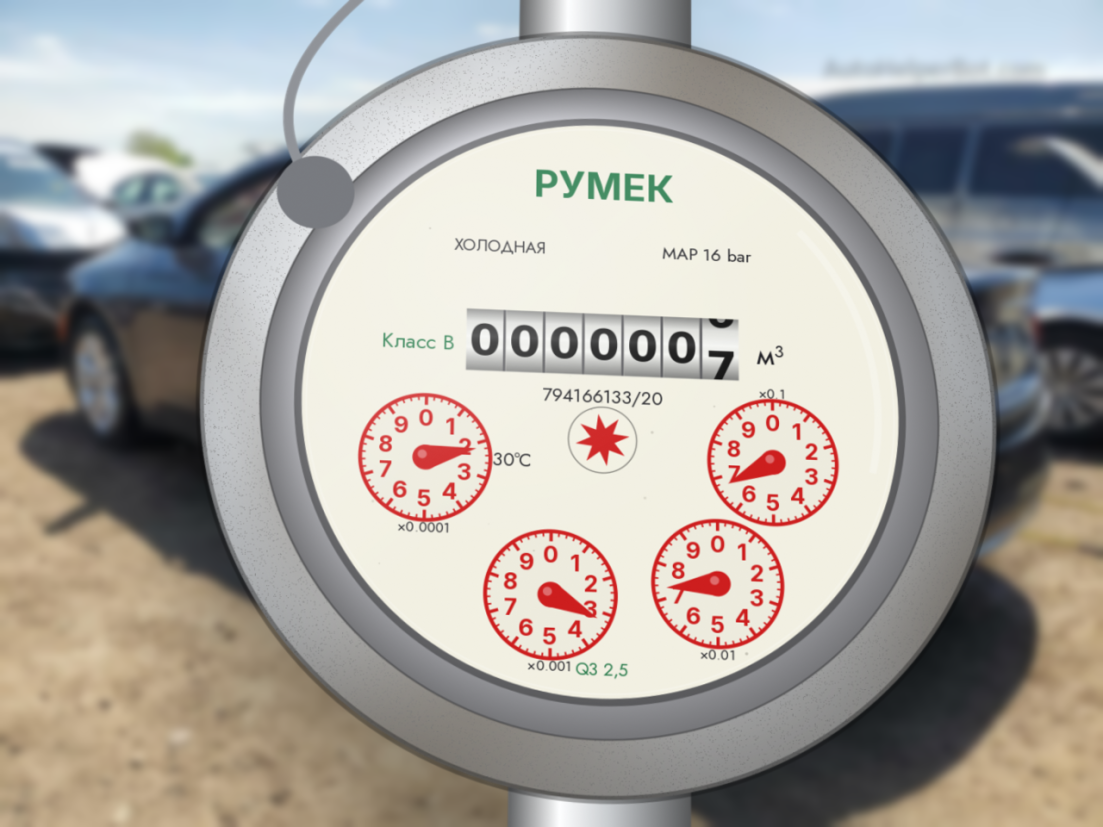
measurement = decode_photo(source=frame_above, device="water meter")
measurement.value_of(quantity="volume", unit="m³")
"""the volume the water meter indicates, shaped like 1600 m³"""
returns 6.6732 m³
